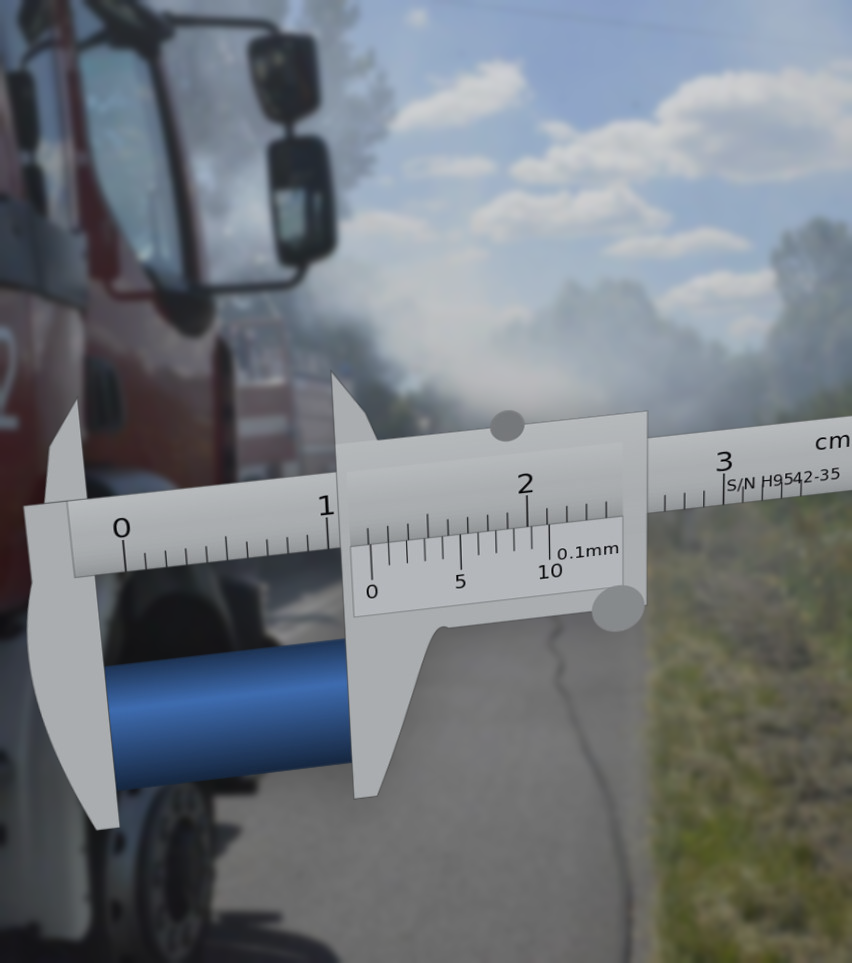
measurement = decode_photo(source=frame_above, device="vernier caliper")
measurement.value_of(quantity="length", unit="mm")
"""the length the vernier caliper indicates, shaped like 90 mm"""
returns 12.1 mm
